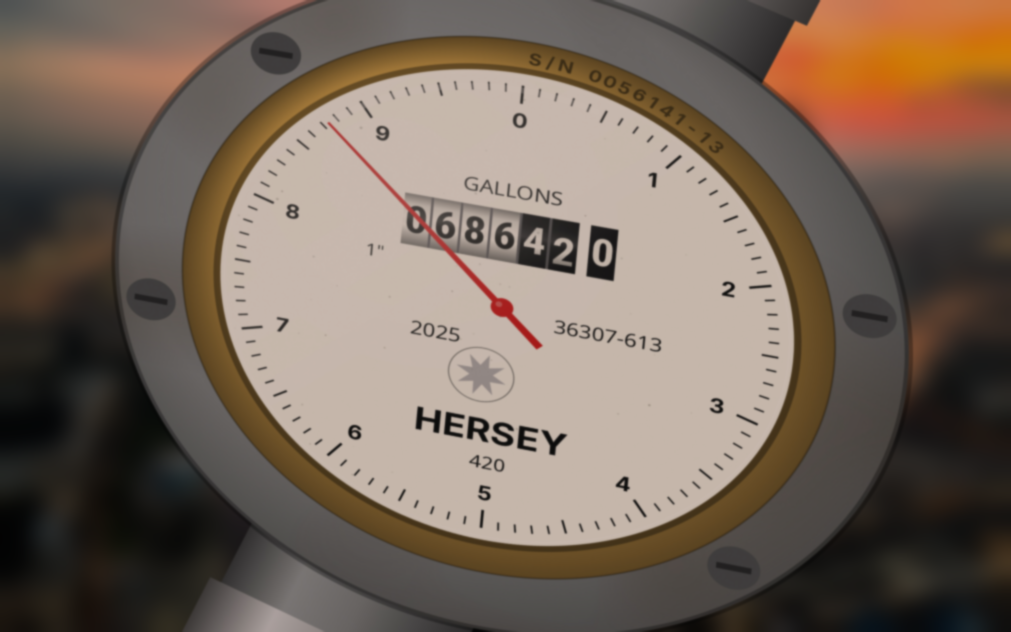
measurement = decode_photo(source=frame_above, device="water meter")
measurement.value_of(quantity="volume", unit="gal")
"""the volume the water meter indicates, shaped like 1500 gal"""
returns 686418.7 gal
